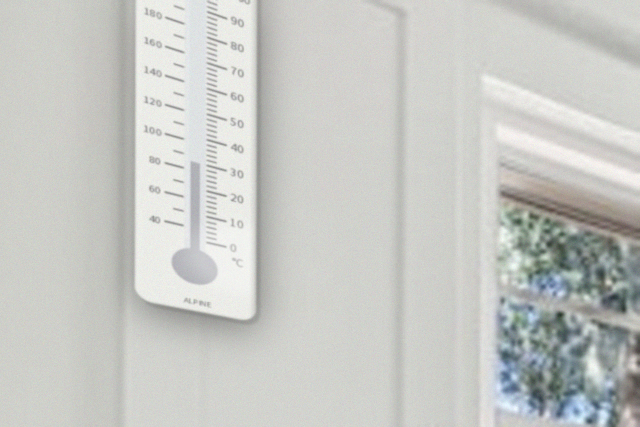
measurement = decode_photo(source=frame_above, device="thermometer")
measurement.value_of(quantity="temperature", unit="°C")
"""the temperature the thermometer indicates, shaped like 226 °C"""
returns 30 °C
